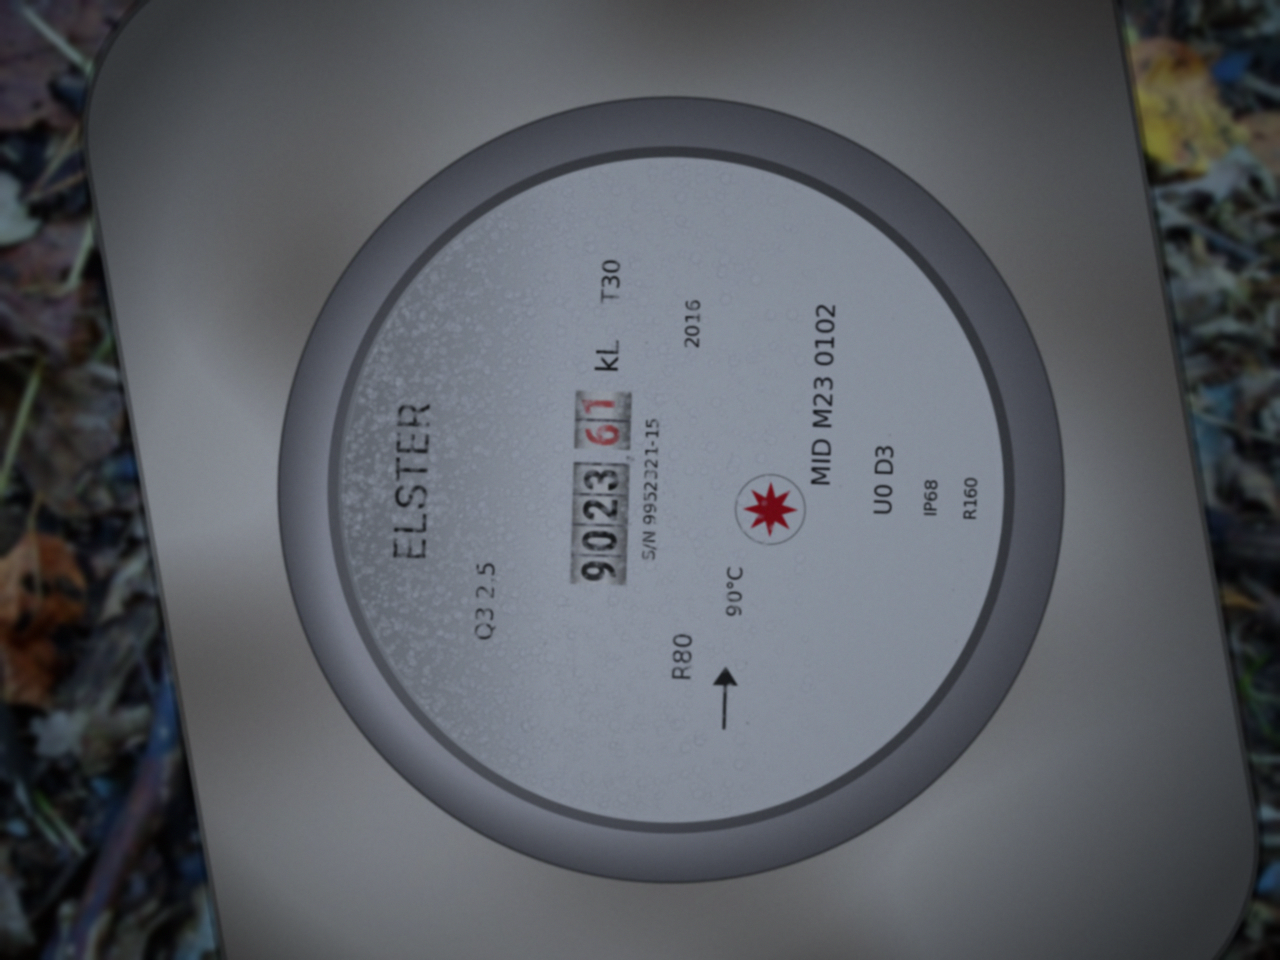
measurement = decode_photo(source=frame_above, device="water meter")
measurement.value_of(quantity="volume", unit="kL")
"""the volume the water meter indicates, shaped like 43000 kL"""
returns 9023.61 kL
